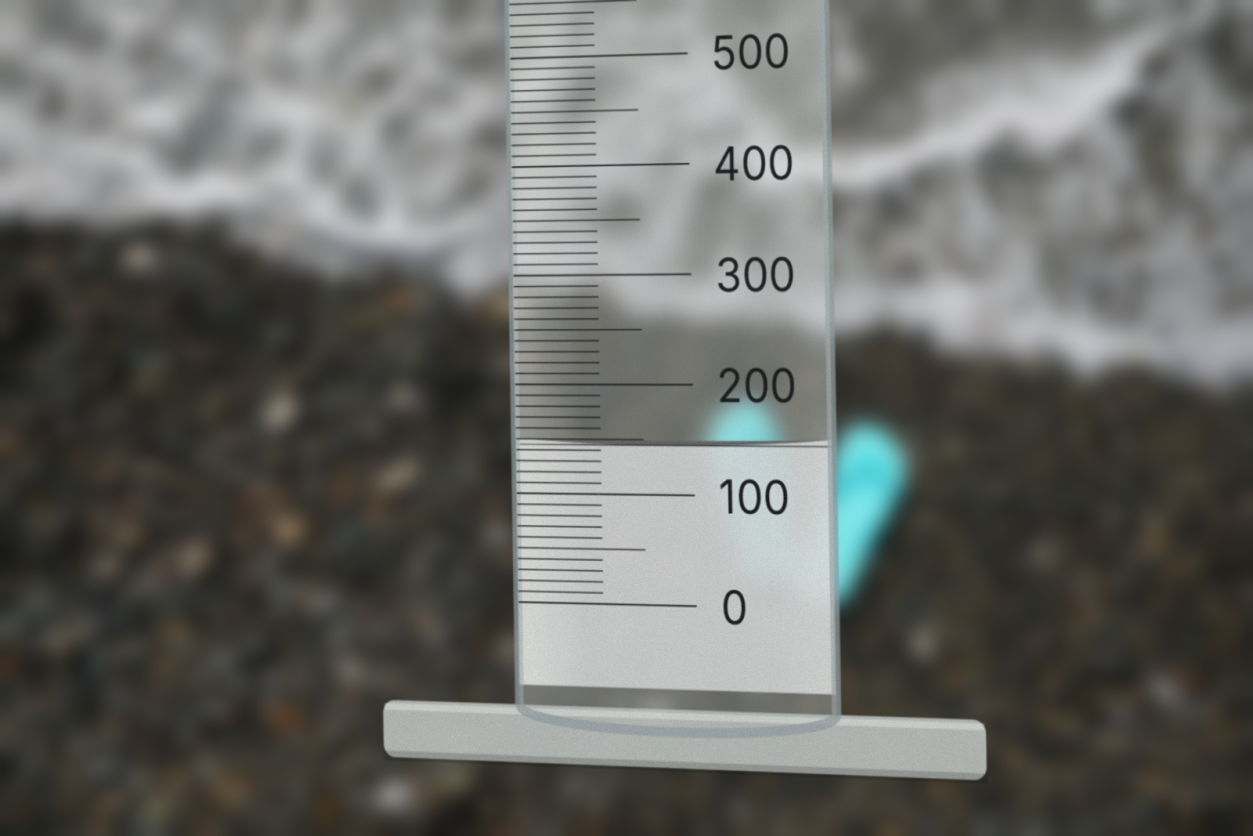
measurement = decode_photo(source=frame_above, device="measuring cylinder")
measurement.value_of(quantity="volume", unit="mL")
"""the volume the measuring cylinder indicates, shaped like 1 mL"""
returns 145 mL
